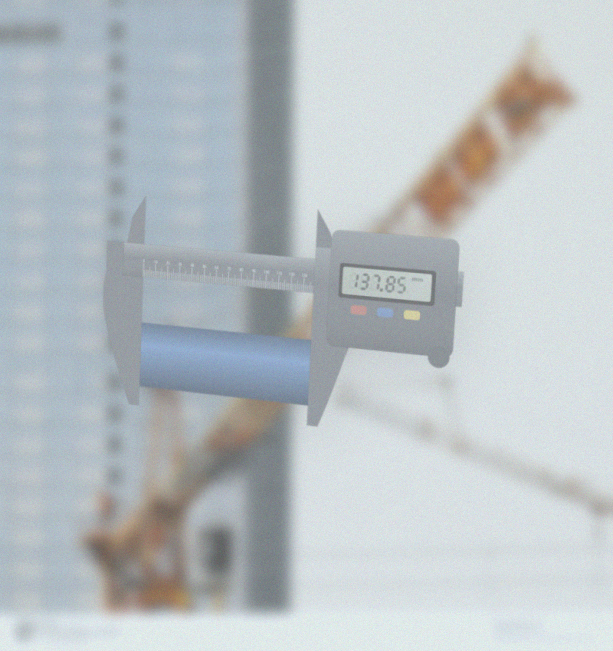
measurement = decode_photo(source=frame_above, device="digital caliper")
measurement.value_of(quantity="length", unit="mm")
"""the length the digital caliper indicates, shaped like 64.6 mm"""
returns 137.85 mm
